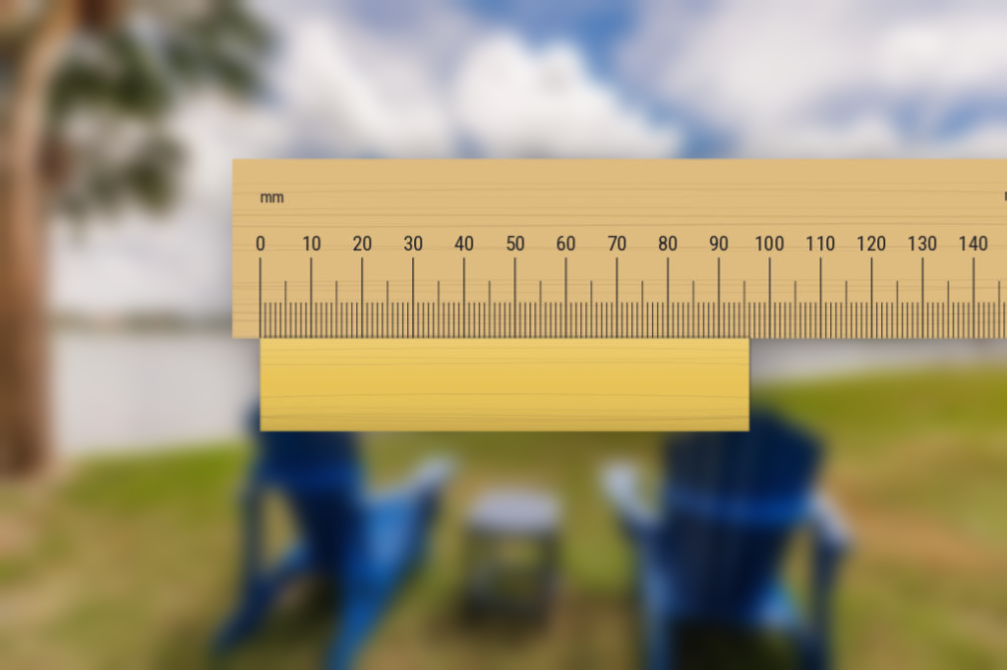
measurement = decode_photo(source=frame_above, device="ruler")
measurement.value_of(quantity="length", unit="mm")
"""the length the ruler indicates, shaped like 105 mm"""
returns 96 mm
